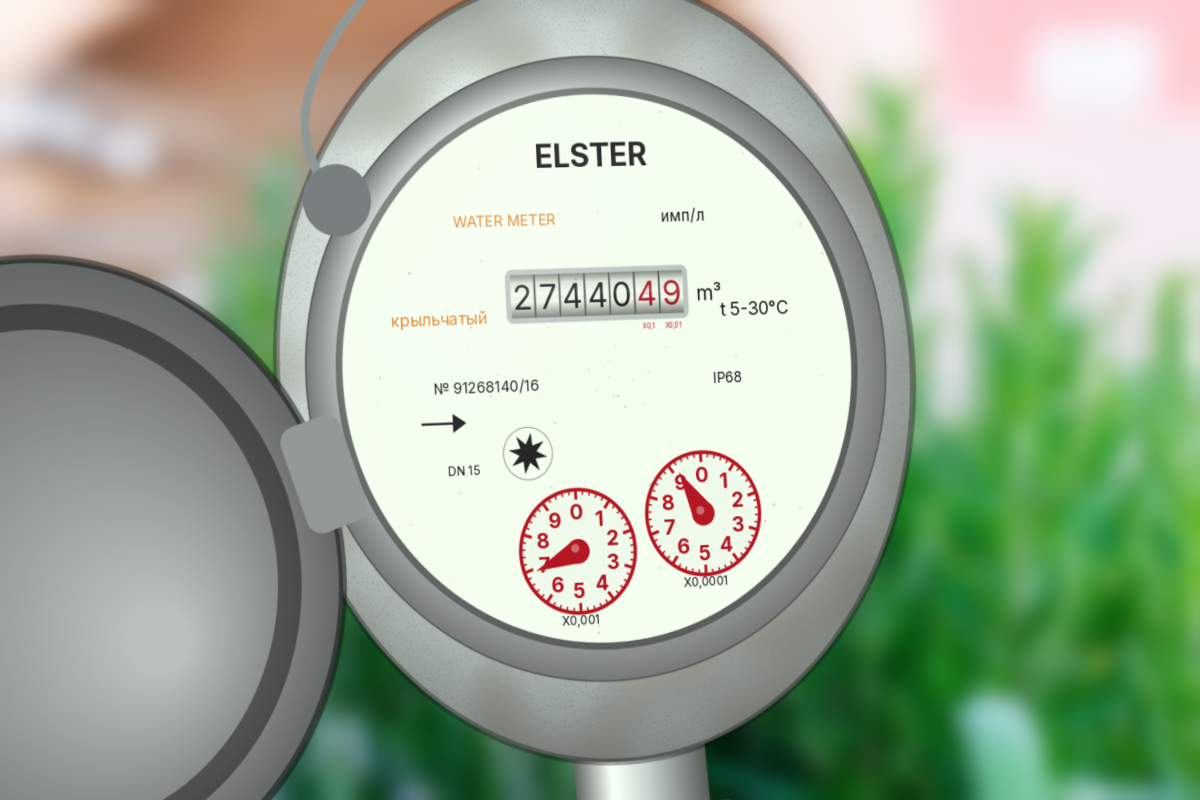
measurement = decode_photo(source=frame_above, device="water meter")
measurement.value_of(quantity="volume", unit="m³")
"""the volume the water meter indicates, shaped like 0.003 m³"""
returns 27440.4969 m³
